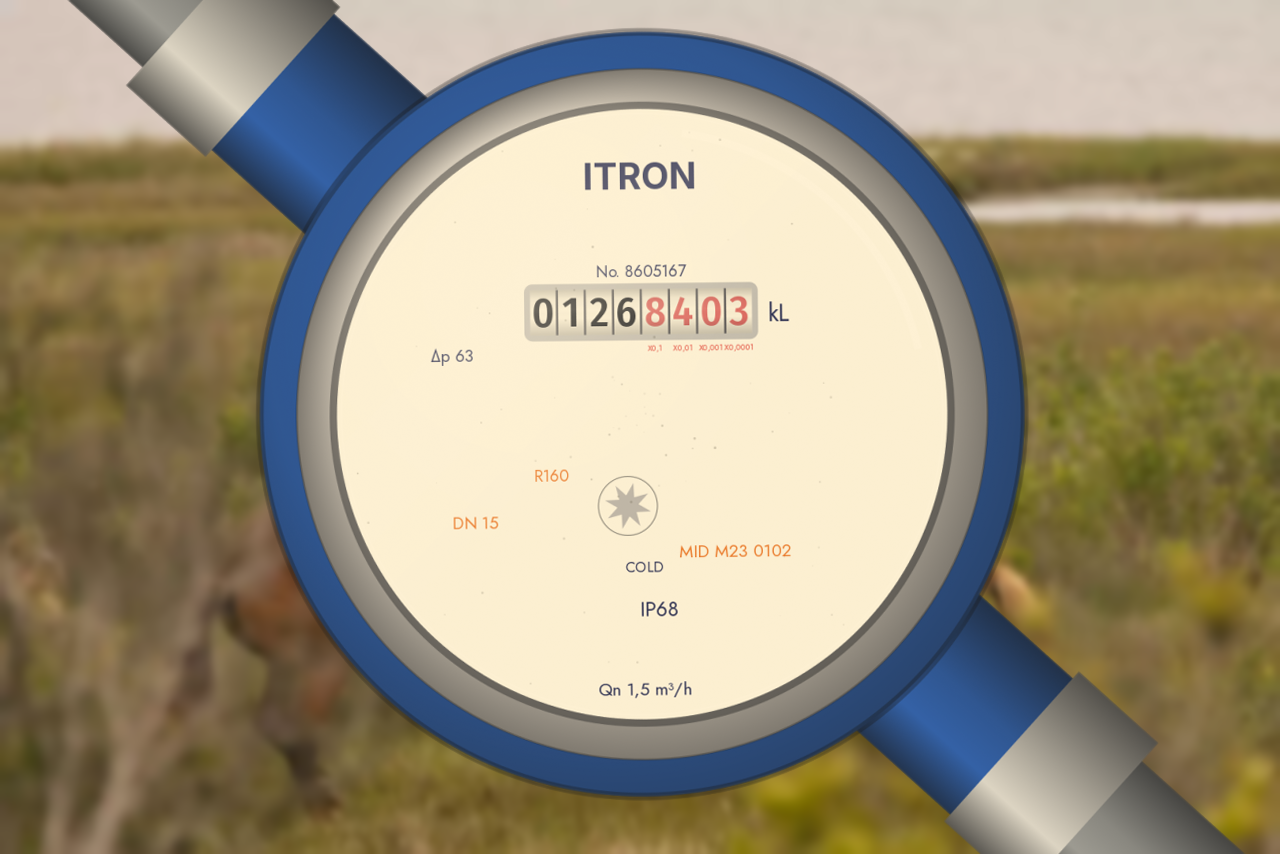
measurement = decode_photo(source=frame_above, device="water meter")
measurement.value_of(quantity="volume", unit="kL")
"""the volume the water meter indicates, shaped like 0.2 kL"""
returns 126.8403 kL
